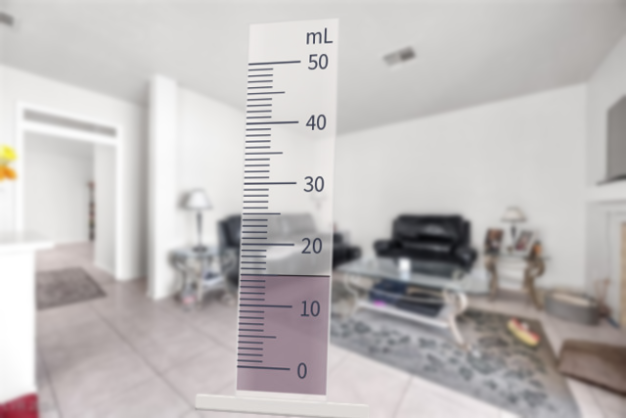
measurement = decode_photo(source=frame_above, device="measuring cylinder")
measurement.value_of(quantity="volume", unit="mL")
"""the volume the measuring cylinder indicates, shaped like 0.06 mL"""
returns 15 mL
